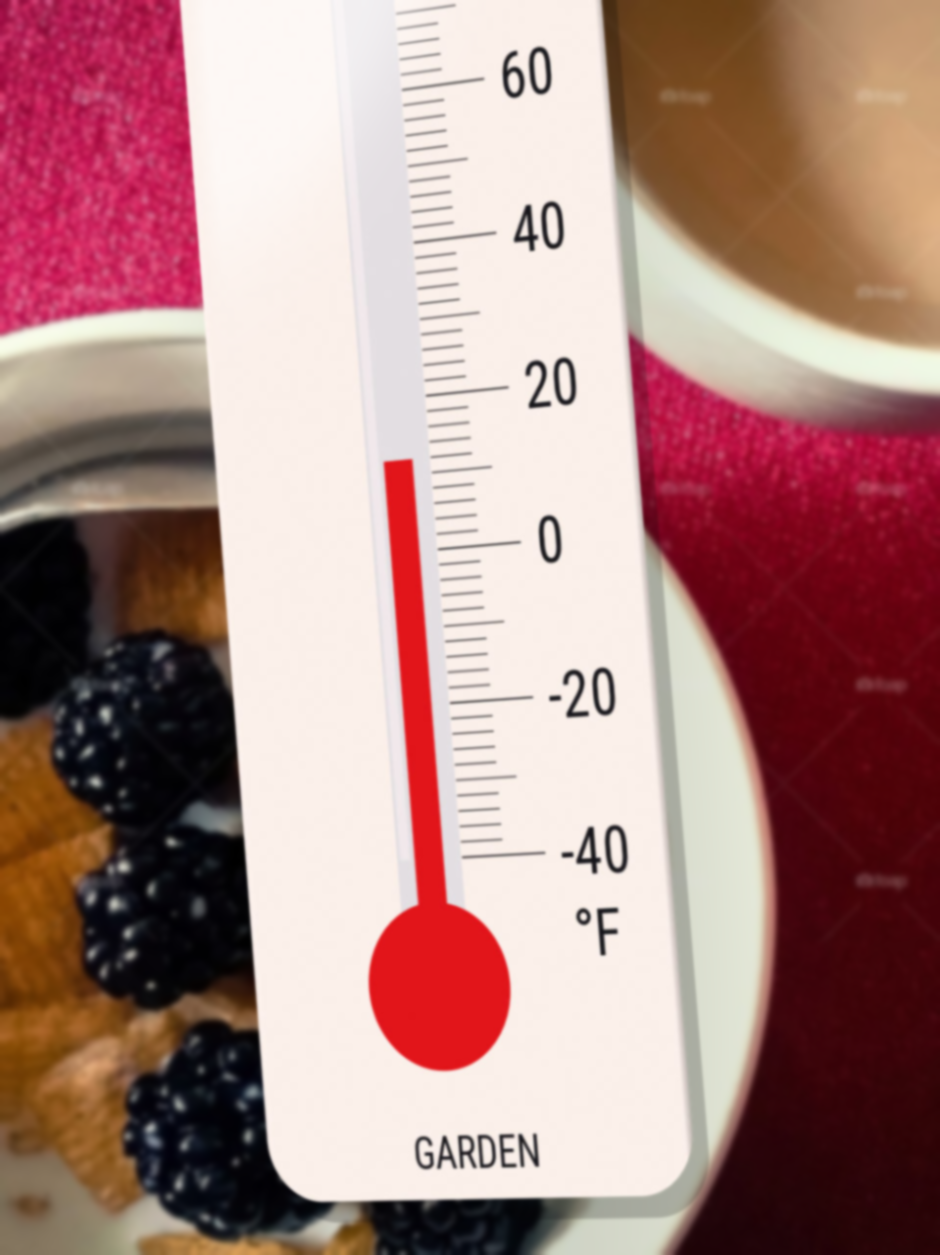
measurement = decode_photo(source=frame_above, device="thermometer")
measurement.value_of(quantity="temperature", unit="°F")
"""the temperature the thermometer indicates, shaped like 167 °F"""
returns 12 °F
